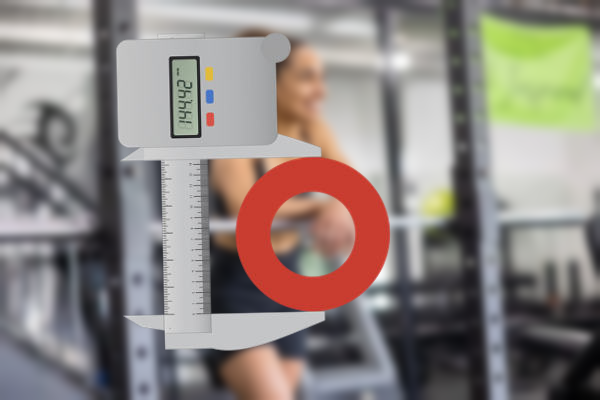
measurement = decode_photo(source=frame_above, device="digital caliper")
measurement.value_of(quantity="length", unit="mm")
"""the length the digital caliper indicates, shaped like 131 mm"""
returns 144.42 mm
